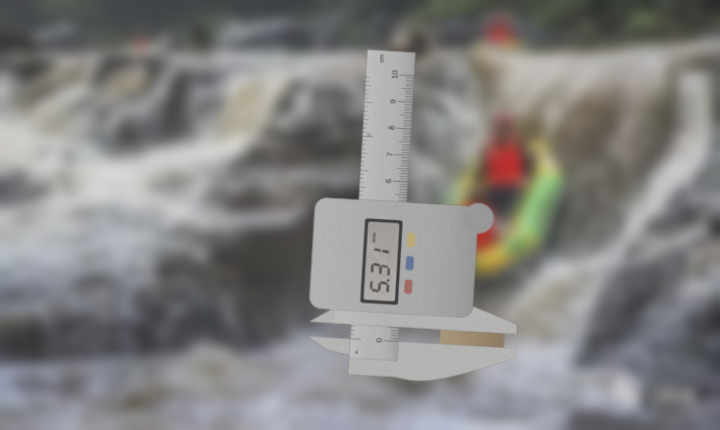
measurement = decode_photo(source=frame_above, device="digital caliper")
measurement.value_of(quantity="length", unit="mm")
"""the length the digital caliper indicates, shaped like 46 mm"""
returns 5.31 mm
